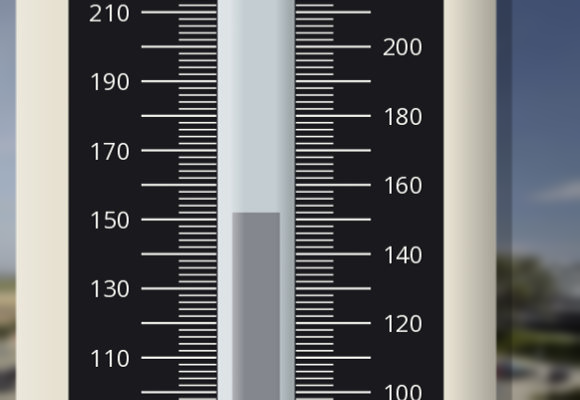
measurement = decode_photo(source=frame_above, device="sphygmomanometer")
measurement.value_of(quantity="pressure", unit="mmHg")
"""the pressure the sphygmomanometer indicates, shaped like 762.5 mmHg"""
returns 152 mmHg
